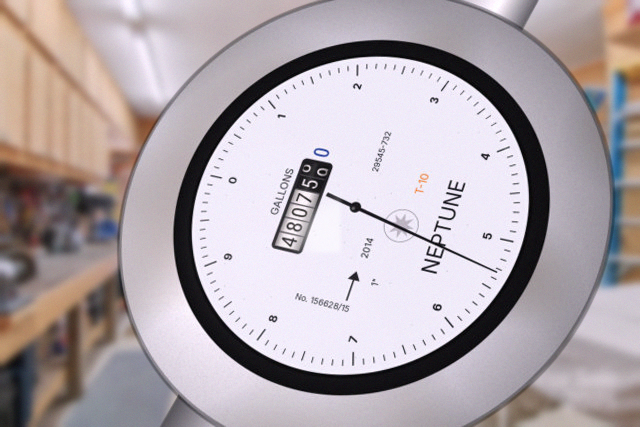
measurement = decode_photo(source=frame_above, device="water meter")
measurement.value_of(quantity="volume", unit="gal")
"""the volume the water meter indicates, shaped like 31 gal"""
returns 4807585.3 gal
